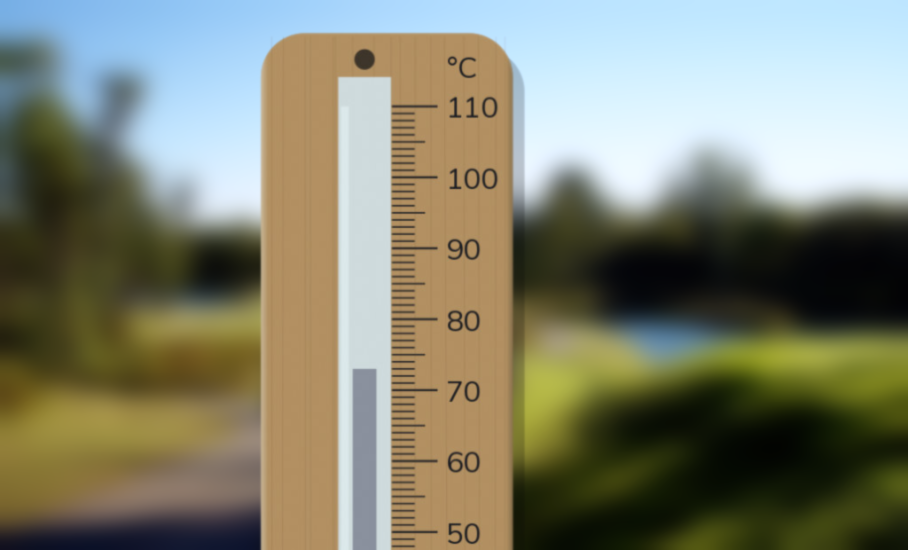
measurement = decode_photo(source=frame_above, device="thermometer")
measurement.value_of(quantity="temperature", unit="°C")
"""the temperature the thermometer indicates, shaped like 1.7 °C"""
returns 73 °C
